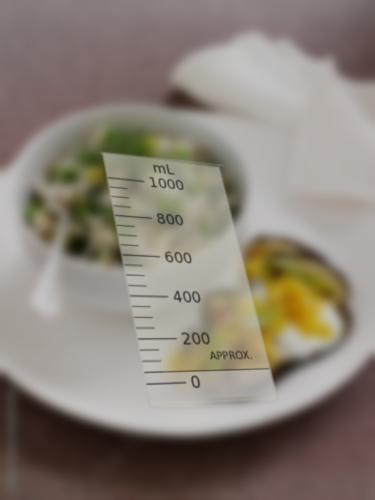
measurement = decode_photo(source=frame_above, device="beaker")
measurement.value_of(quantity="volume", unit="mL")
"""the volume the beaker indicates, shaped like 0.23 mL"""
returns 50 mL
